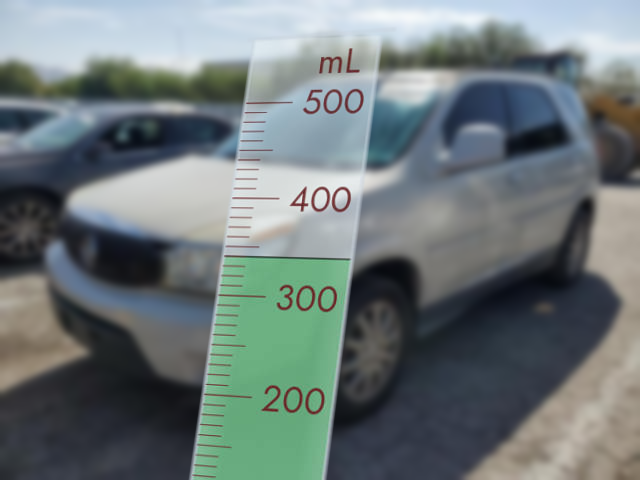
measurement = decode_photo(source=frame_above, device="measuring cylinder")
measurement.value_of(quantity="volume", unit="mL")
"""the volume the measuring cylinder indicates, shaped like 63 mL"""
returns 340 mL
